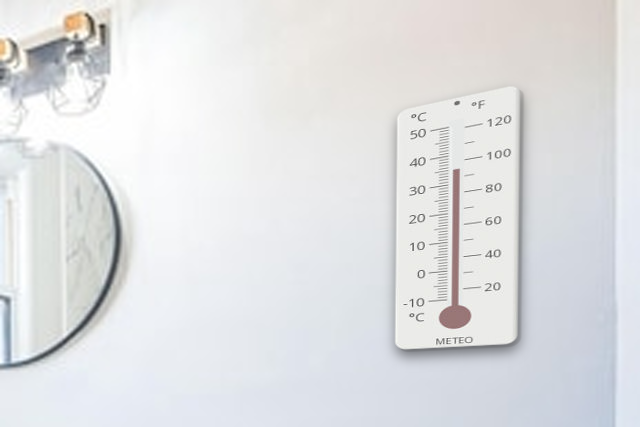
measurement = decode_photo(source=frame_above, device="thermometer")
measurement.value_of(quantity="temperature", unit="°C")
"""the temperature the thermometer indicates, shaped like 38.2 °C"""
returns 35 °C
